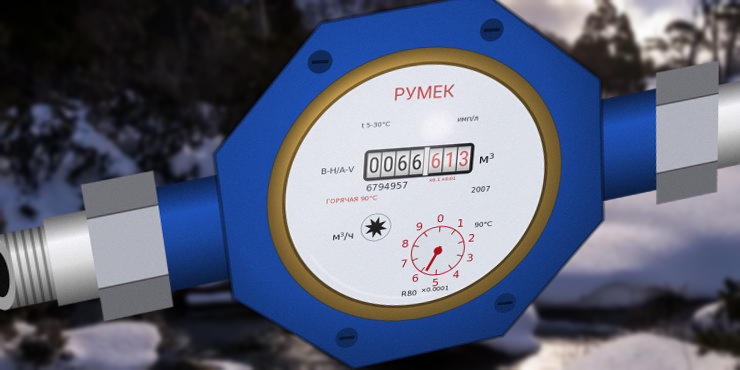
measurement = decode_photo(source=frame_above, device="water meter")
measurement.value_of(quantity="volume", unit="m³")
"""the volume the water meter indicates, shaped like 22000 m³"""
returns 66.6135 m³
